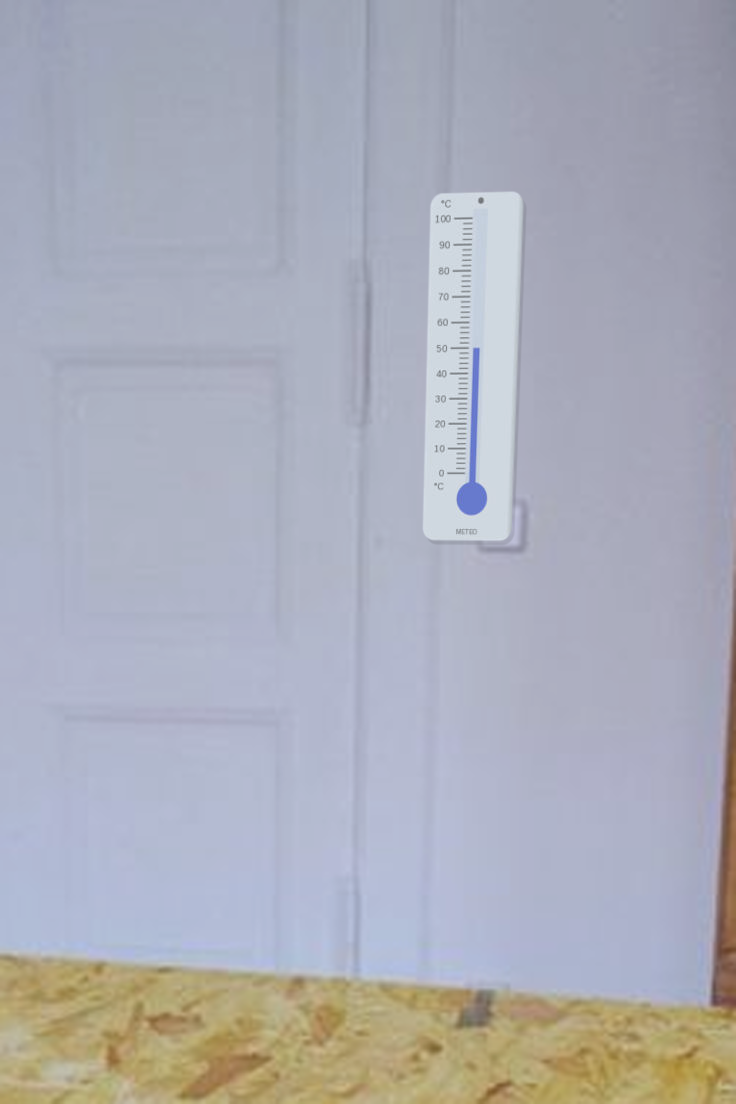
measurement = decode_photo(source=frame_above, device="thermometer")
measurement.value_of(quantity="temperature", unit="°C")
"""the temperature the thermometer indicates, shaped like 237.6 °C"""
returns 50 °C
